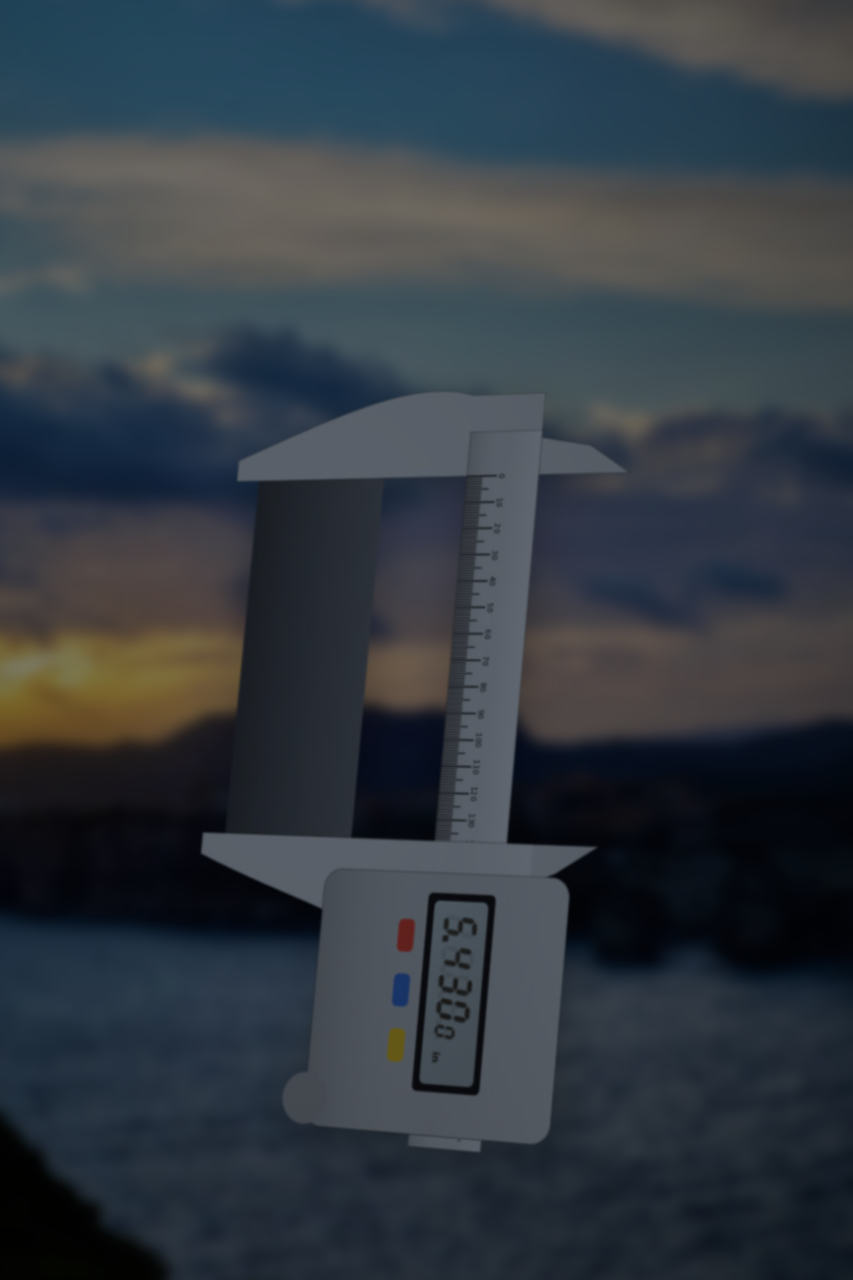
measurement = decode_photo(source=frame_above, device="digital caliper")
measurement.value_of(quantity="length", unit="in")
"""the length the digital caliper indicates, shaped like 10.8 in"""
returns 5.4300 in
